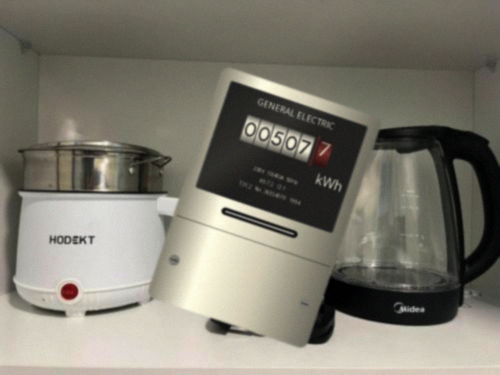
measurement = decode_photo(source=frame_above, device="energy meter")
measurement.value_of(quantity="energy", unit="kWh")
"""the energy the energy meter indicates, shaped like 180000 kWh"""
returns 507.7 kWh
